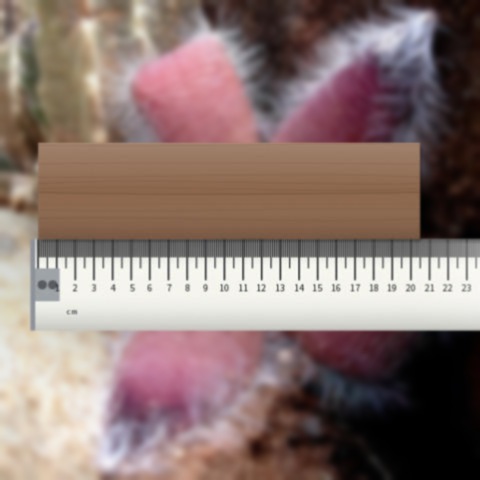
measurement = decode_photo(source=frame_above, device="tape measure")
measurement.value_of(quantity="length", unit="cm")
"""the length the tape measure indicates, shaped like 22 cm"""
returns 20.5 cm
